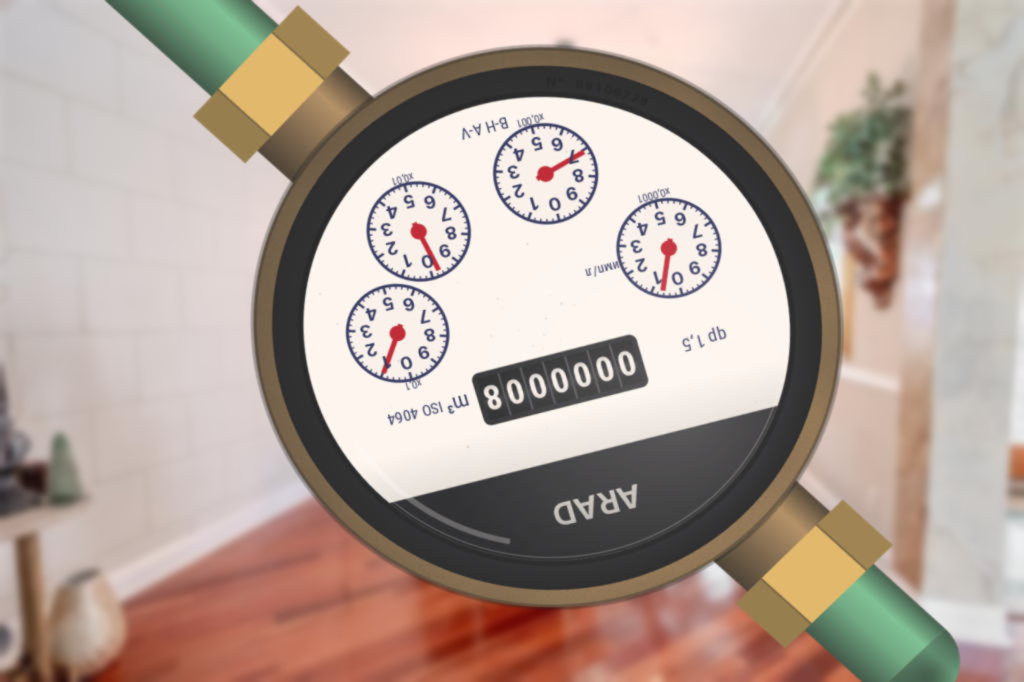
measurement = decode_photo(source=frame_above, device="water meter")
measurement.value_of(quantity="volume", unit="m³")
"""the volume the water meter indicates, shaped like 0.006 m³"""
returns 8.0970 m³
